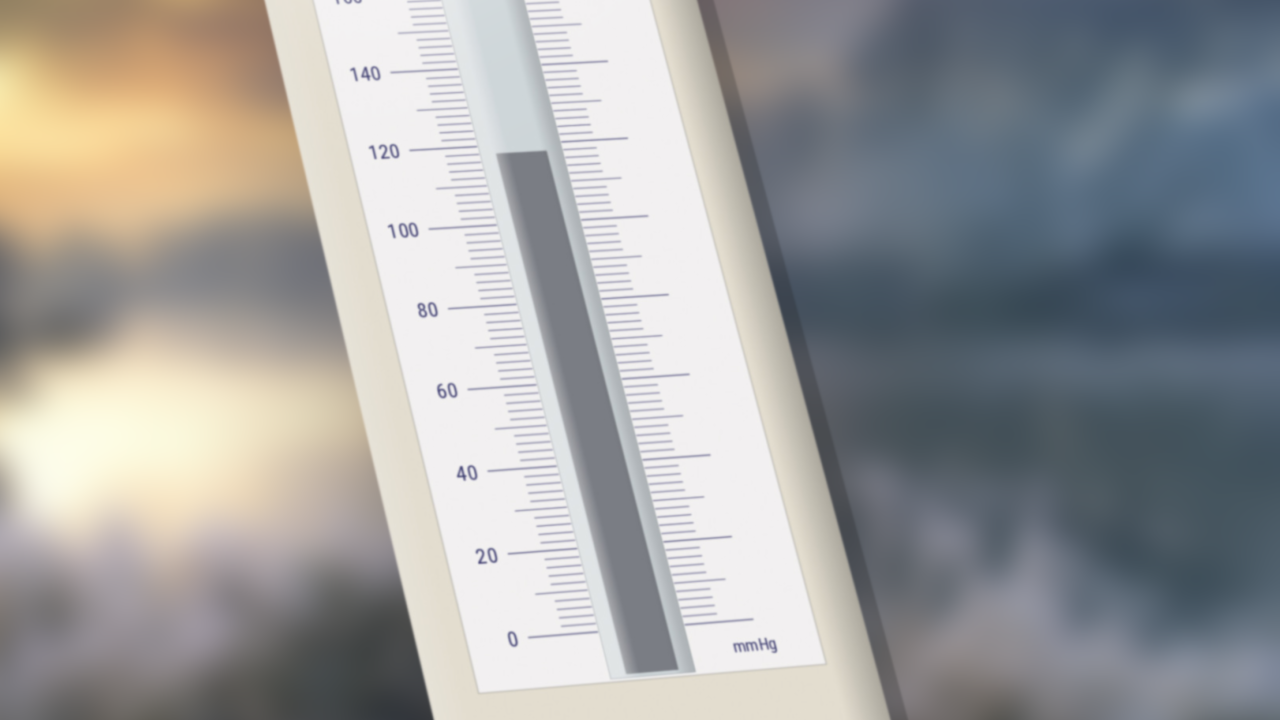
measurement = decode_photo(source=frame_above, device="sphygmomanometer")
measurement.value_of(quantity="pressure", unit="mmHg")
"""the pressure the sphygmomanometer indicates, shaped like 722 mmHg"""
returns 118 mmHg
